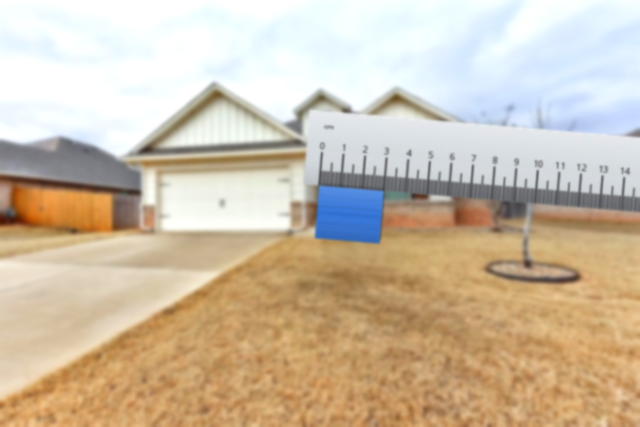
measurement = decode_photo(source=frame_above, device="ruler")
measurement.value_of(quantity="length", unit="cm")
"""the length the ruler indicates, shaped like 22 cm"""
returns 3 cm
